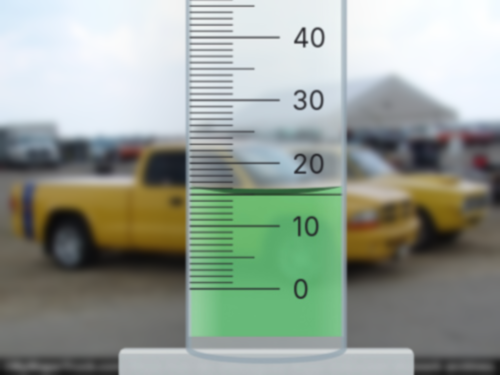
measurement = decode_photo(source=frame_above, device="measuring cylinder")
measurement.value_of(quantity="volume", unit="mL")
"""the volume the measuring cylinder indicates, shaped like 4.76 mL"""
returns 15 mL
